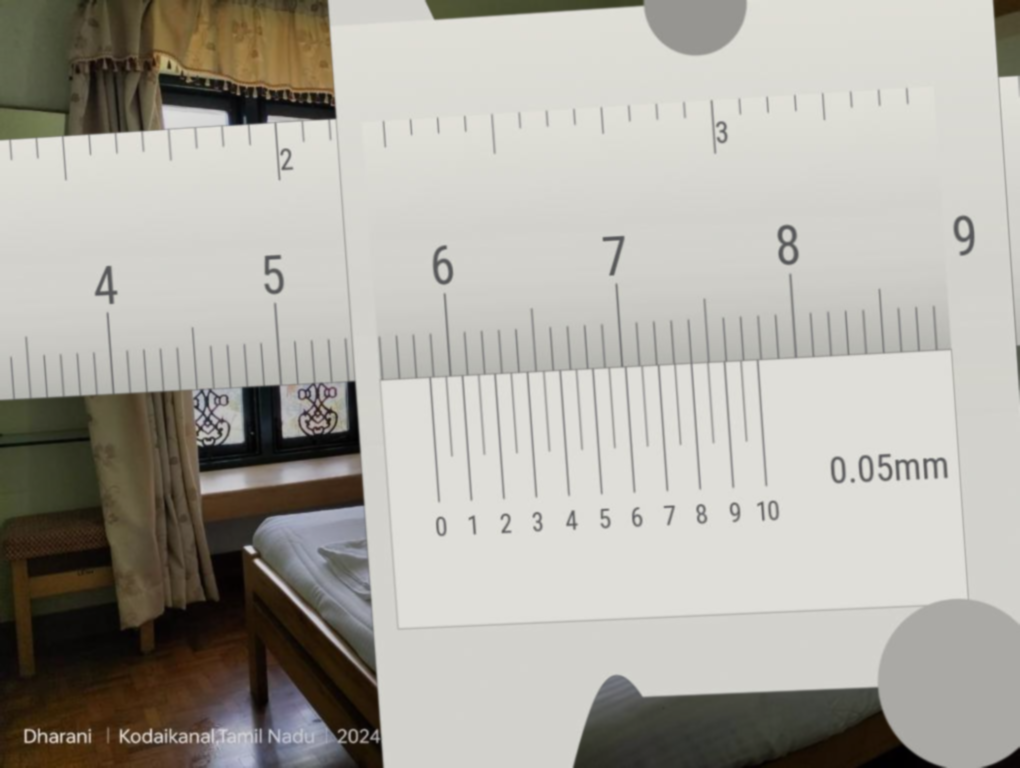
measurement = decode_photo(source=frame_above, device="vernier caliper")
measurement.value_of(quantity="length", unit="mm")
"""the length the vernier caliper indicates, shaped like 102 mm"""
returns 58.8 mm
